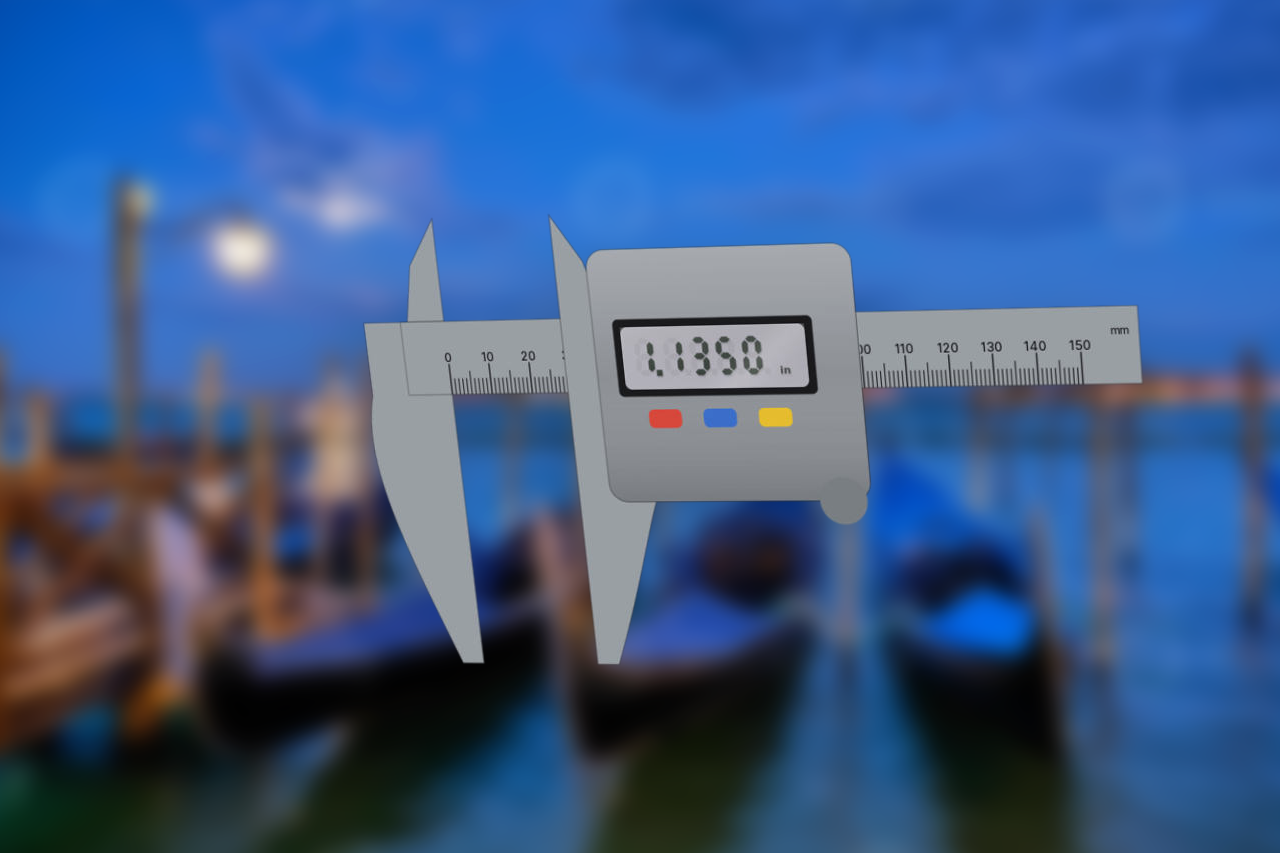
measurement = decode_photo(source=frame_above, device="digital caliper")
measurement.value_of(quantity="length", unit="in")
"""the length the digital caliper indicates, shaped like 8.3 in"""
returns 1.1350 in
